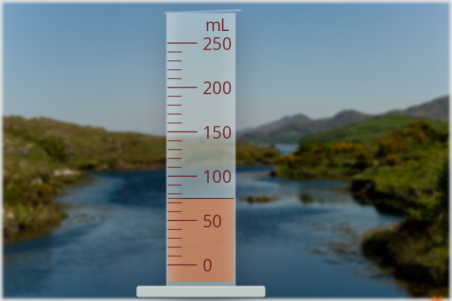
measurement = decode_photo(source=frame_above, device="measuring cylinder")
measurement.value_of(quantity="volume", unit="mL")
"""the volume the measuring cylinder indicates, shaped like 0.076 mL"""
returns 75 mL
